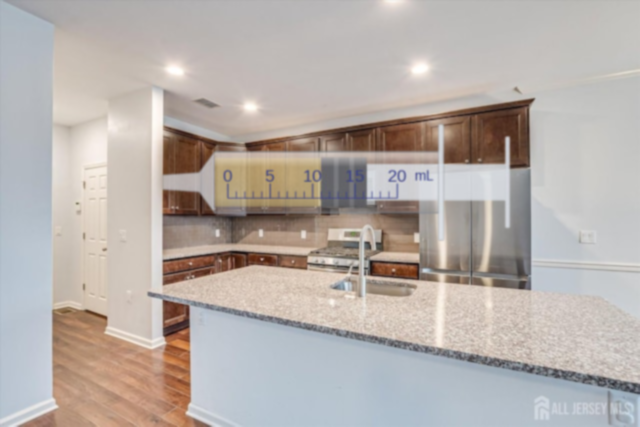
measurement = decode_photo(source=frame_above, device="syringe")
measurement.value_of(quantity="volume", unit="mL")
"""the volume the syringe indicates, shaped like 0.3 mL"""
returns 11 mL
